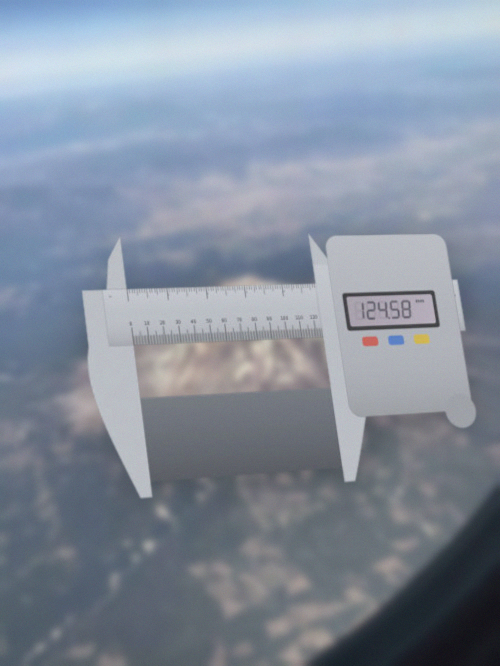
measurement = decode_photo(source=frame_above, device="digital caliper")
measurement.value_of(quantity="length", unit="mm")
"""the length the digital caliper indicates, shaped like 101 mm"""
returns 124.58 mm
